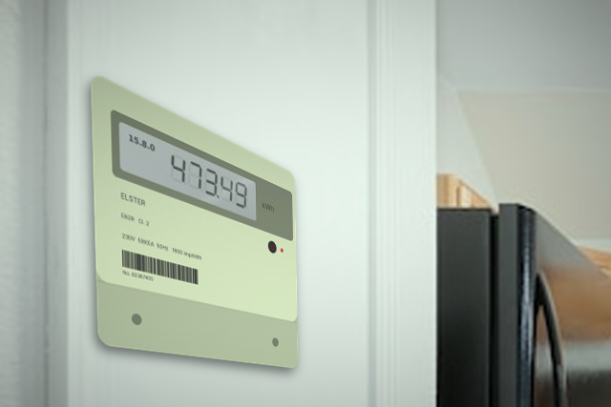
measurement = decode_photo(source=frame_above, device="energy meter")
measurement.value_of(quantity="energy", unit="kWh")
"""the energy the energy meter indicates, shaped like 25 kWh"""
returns 473.49 kWh
